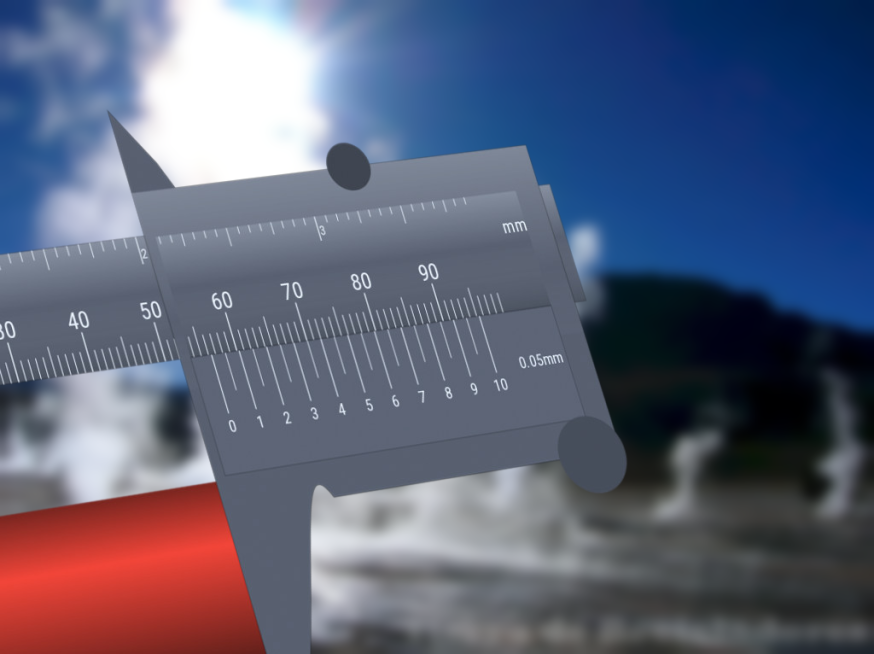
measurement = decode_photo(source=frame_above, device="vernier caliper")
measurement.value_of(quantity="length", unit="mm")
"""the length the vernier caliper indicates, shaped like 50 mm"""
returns 56.4 mm
